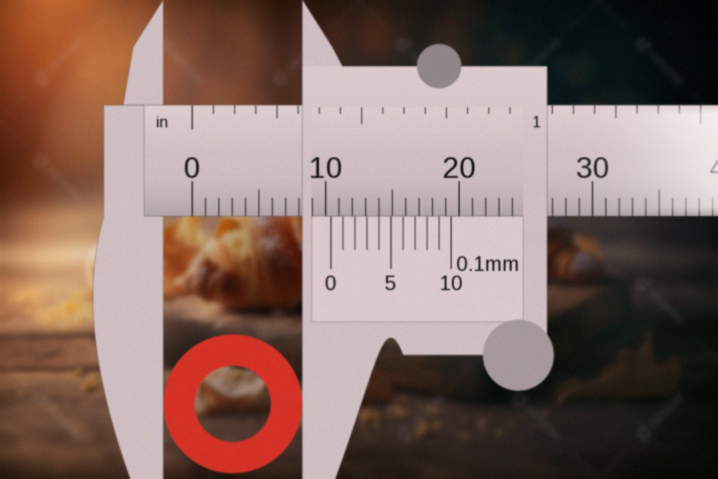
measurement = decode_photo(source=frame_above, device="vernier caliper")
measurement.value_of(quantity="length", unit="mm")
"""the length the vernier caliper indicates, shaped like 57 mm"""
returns 10.4 mm
